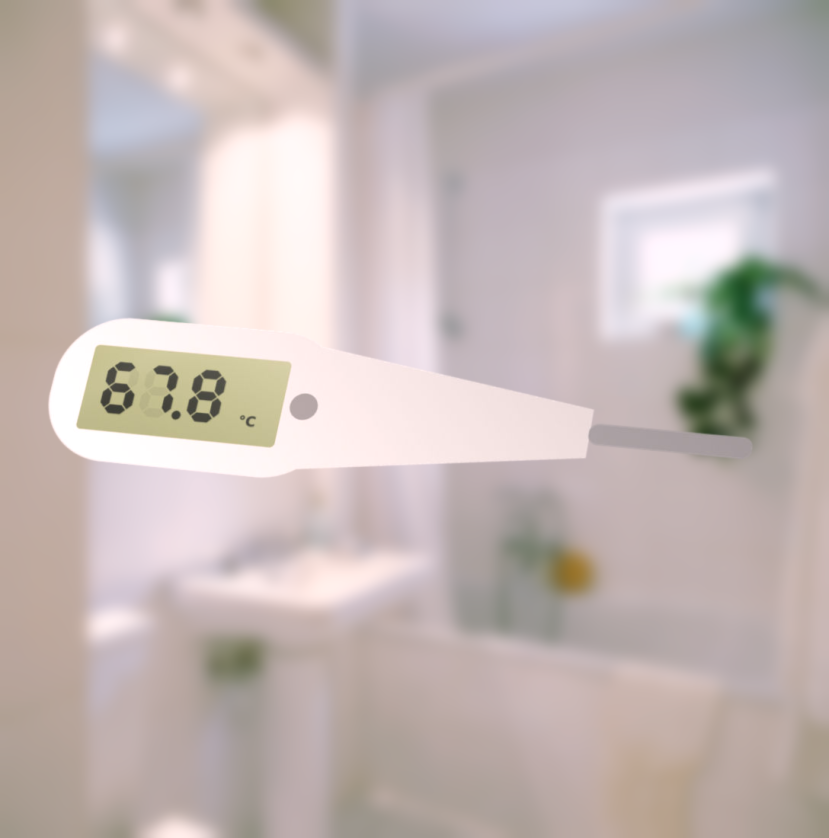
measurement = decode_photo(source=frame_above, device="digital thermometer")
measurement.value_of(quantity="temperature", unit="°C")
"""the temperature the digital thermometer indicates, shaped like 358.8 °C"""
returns 67.8 °C
